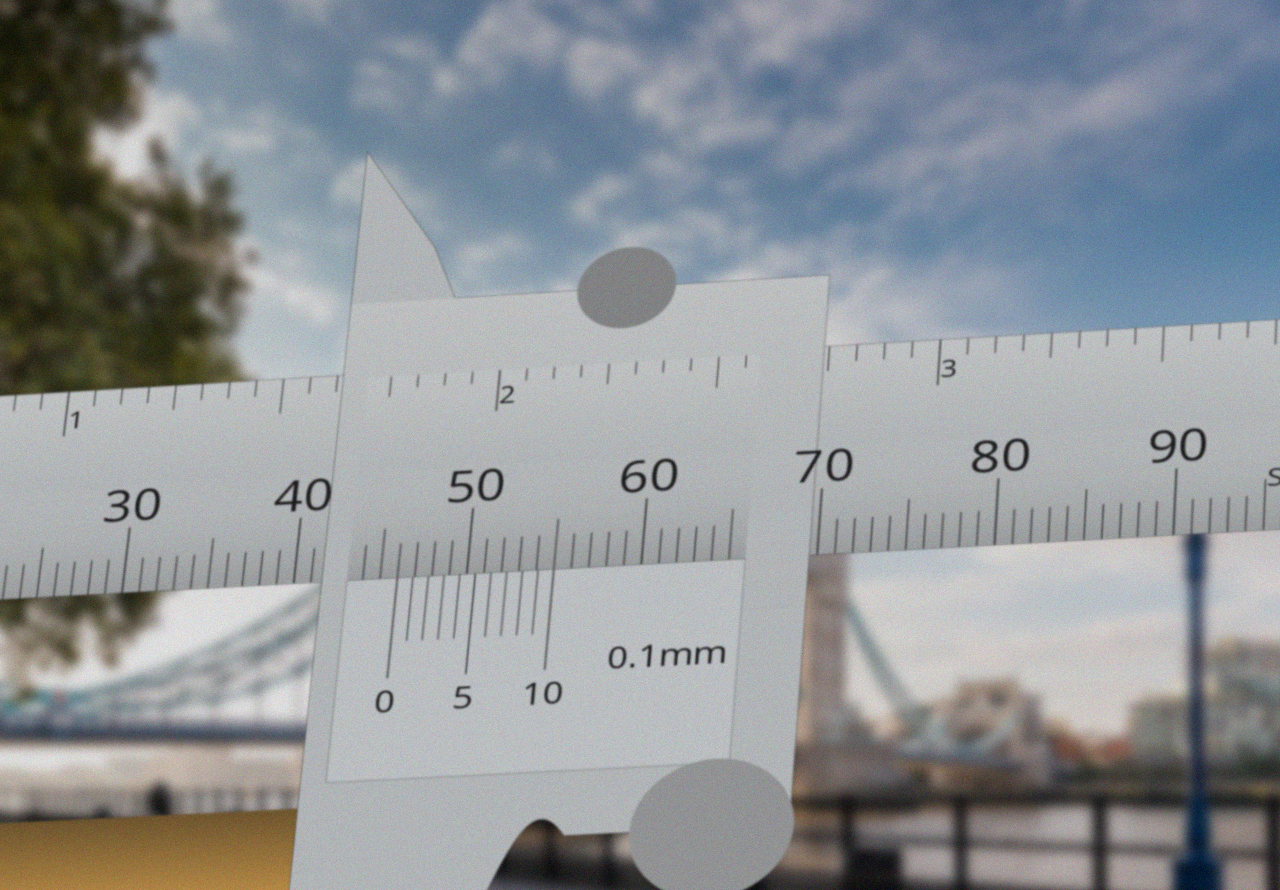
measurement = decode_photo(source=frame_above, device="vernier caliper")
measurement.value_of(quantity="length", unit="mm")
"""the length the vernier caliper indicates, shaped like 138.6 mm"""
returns 46.0 mm
